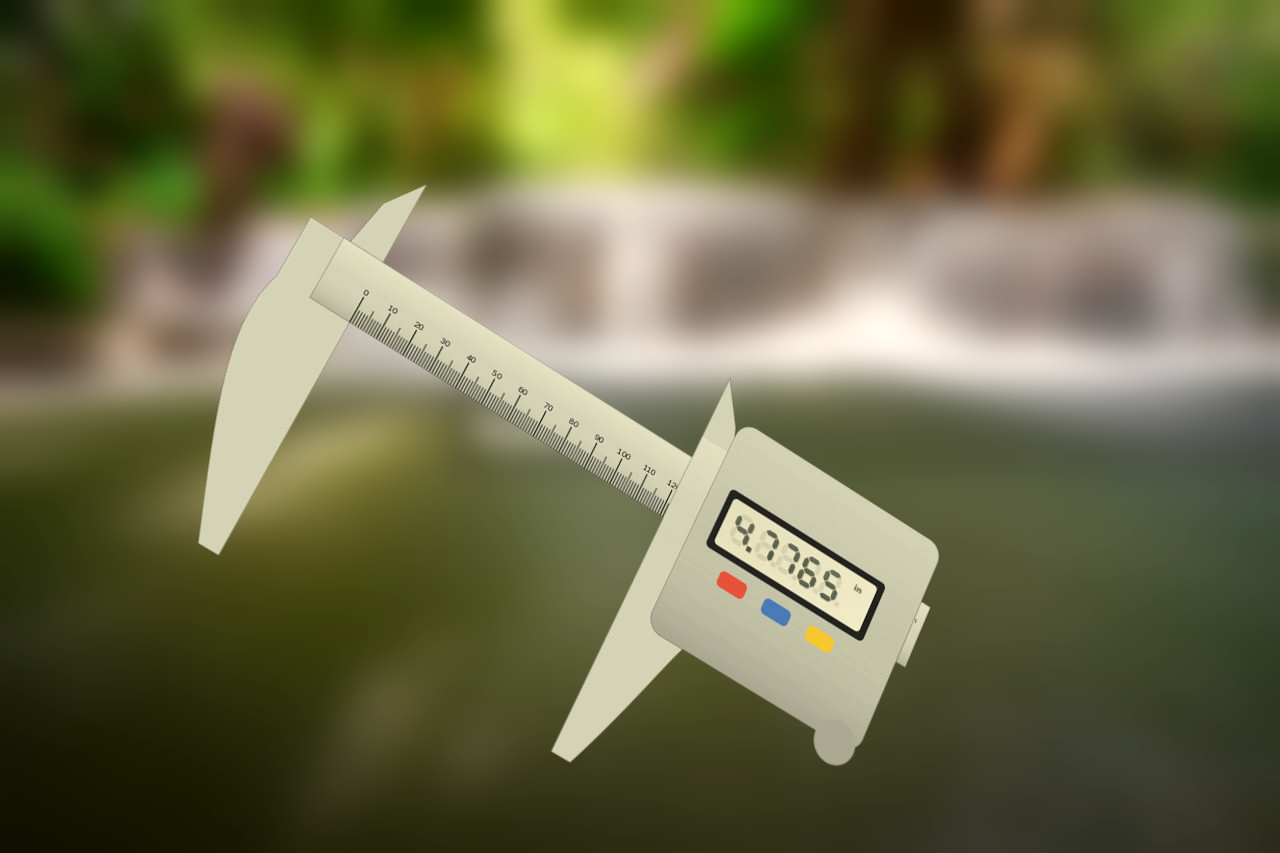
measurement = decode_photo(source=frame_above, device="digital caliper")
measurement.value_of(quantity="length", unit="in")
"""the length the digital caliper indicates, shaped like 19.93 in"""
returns 4.7765 in
